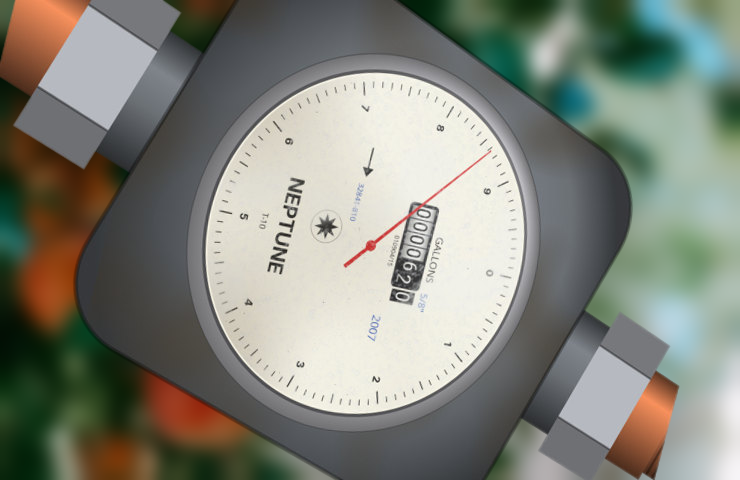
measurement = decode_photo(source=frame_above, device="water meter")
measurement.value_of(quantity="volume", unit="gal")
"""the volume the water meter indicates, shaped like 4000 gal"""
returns 618.6 gal
